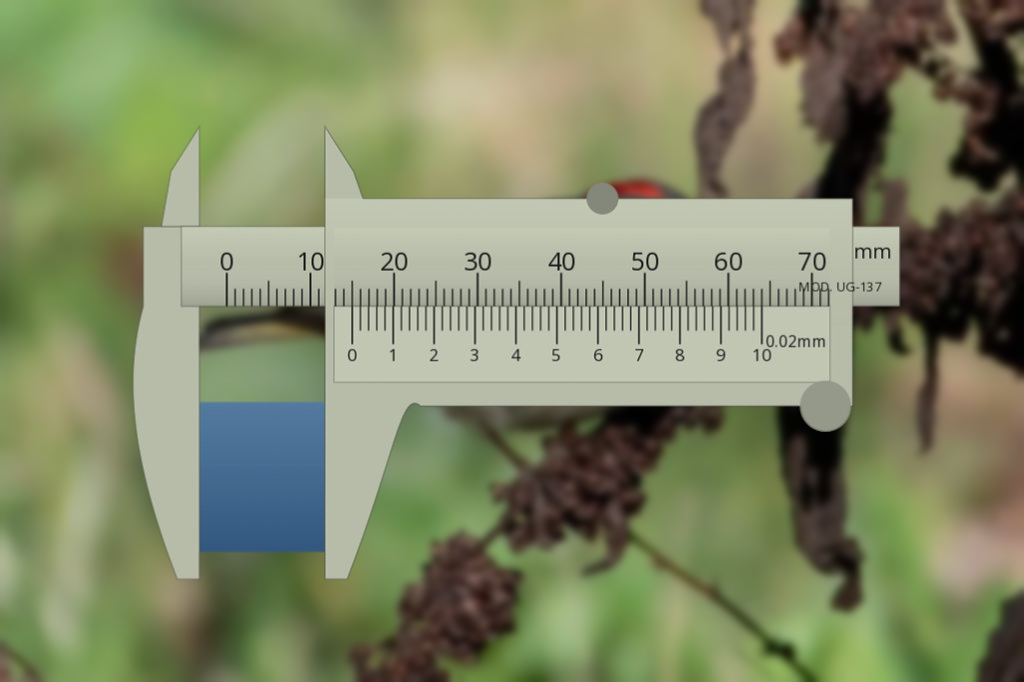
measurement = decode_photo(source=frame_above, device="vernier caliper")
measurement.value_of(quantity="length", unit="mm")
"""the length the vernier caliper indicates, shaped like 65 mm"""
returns 15.0 mm
